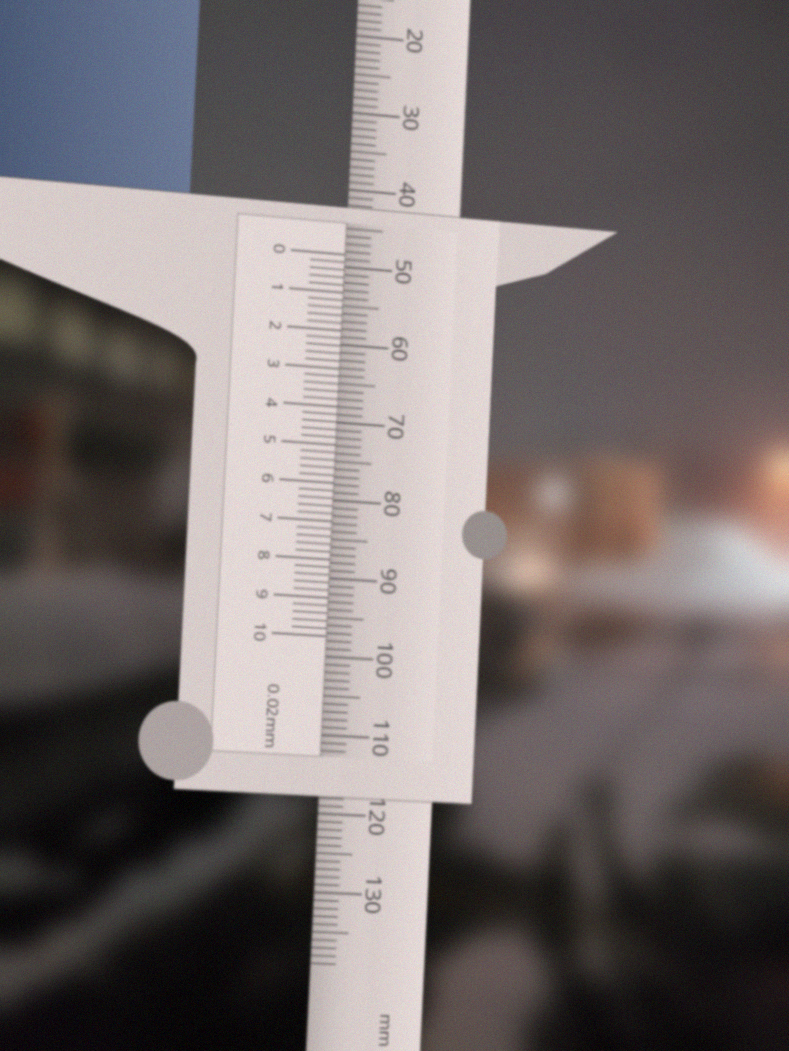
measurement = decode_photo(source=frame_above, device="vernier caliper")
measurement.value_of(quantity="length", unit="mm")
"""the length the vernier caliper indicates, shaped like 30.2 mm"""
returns 48.4 mm
